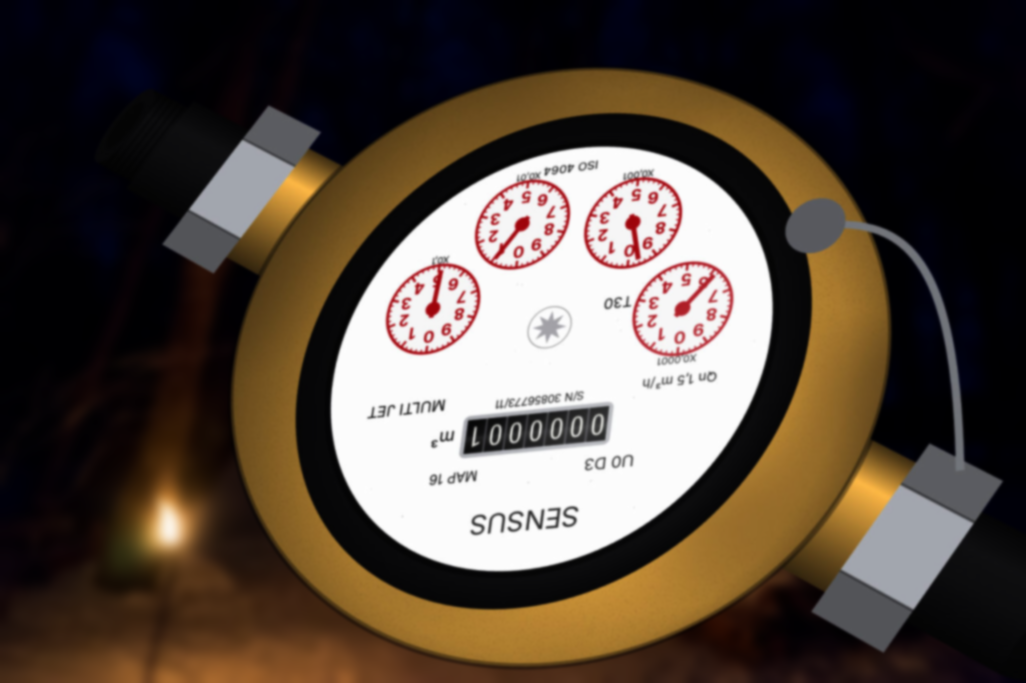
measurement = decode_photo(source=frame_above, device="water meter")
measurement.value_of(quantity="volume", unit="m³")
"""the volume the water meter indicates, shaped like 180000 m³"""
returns 1.5096 m³
